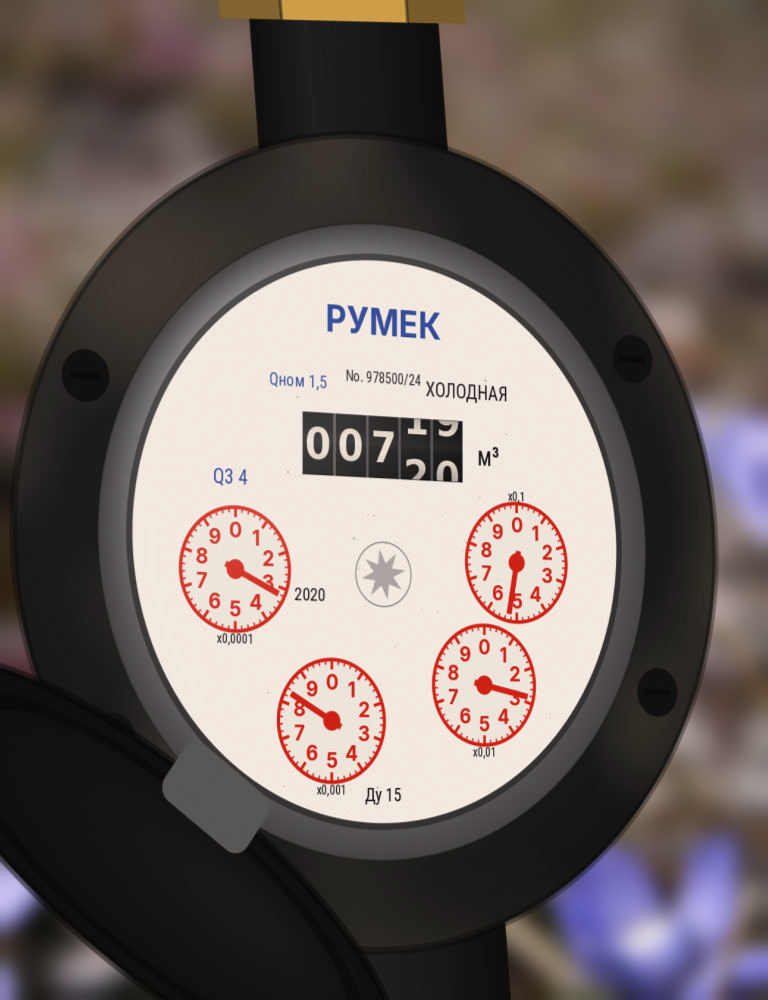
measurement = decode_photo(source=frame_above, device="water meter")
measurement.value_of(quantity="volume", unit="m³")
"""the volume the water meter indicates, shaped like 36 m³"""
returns 719.5283 m³
